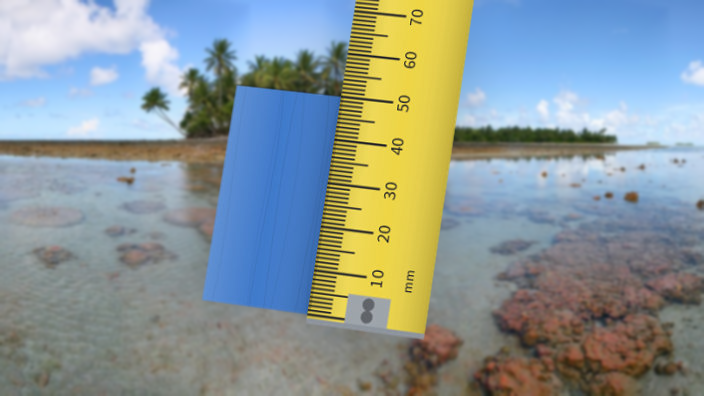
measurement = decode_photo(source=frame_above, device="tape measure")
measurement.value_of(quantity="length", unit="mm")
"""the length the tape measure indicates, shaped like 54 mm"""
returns 50 mm
